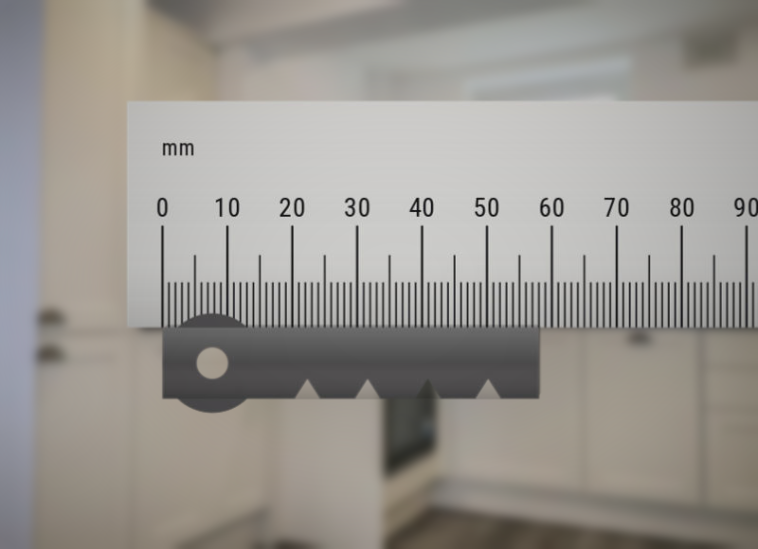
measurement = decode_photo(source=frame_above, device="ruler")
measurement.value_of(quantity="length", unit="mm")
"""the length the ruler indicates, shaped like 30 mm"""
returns 58 mm
